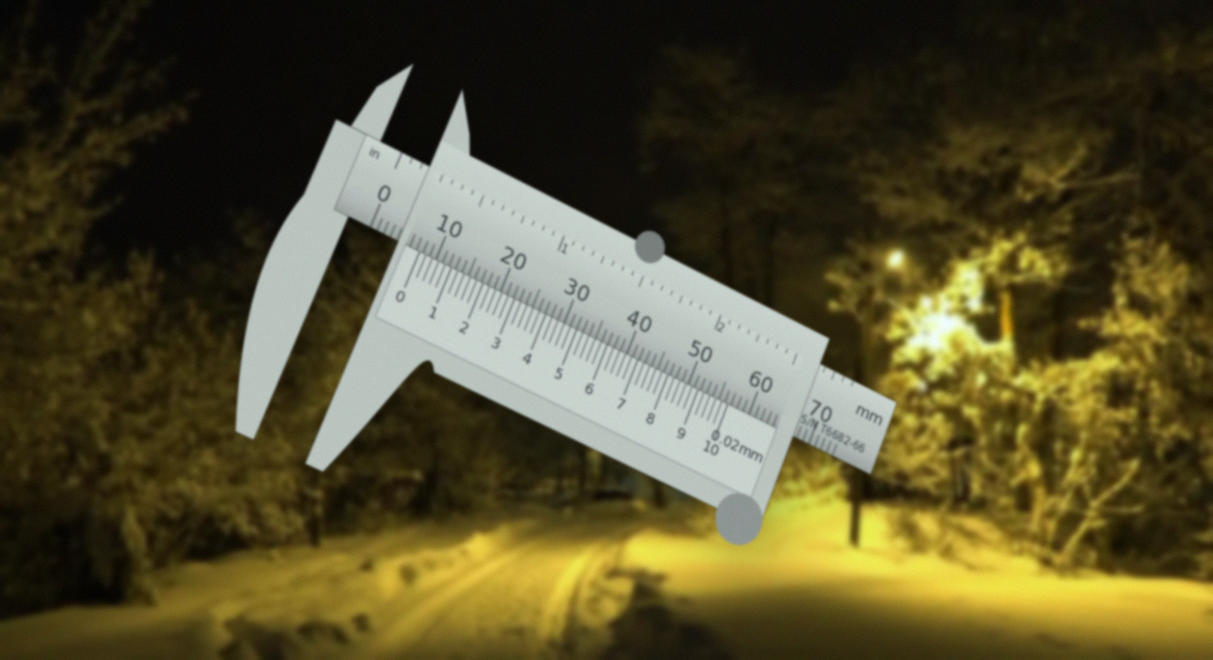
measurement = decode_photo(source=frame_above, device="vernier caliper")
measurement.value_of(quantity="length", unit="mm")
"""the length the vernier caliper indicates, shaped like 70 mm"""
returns 7.5 mm
